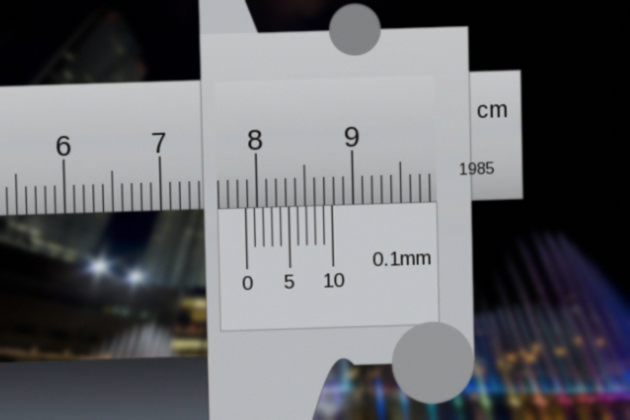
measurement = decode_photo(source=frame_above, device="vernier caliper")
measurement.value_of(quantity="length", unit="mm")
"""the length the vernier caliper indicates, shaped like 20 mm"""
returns 78.8 mm
